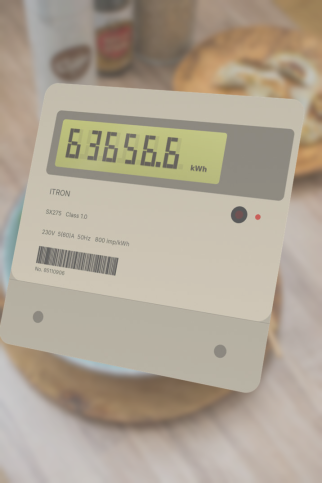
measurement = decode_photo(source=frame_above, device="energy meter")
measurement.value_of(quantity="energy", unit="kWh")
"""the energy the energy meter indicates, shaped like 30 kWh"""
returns 63656.6 kWh
